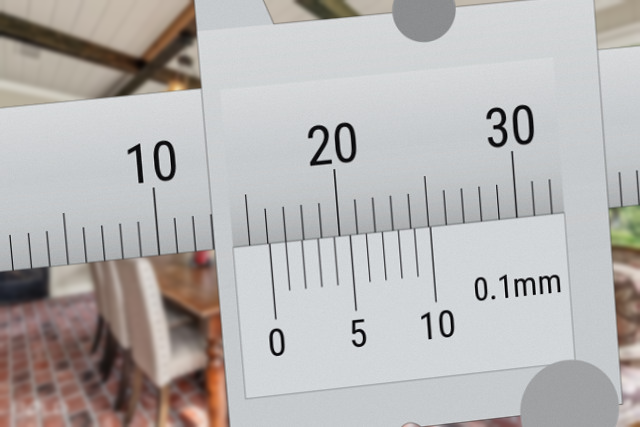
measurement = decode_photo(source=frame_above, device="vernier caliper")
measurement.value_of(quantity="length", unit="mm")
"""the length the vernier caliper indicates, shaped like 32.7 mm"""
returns 16.1 mm
